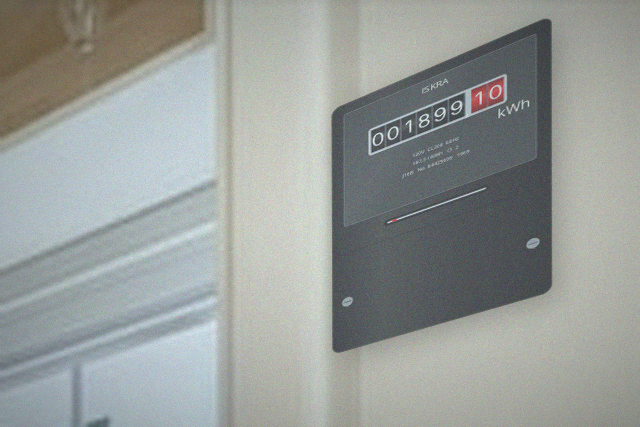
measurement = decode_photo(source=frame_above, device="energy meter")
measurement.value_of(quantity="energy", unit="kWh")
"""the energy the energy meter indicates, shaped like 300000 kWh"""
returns 1899.10 kWh
